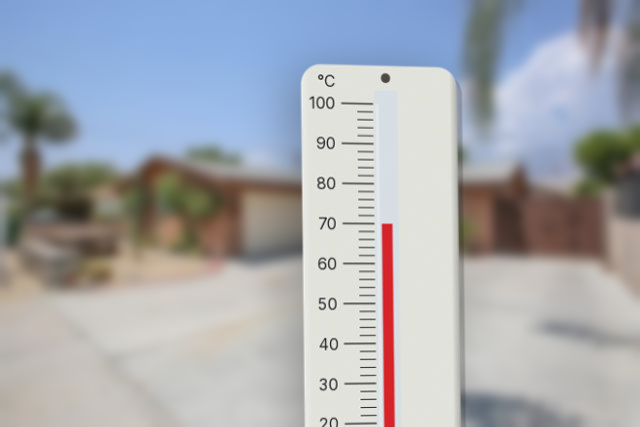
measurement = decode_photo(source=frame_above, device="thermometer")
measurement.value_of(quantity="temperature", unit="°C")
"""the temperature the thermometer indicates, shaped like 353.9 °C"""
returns 70 °C
